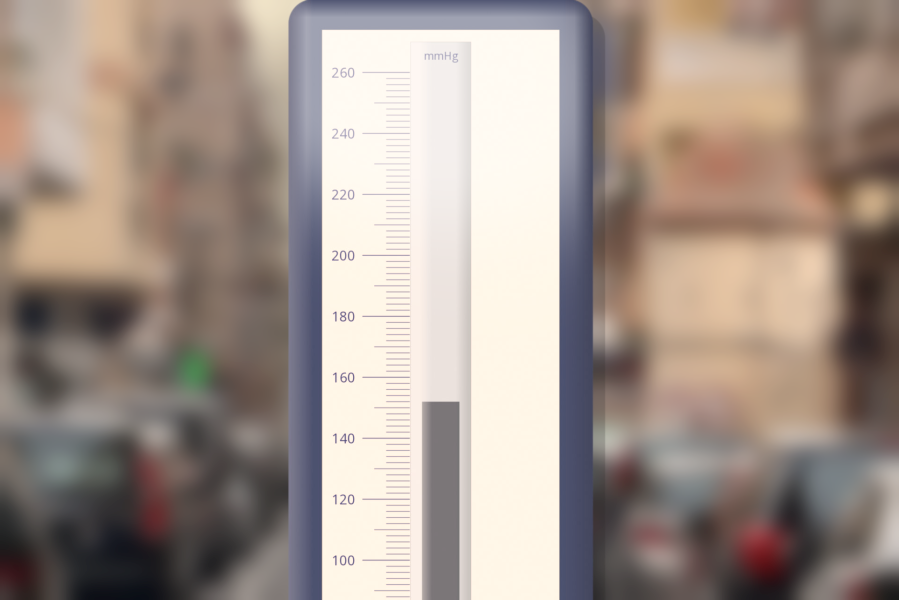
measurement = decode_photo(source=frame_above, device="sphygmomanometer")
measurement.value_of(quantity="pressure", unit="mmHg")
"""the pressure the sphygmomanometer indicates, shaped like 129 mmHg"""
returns 152 mmHg
